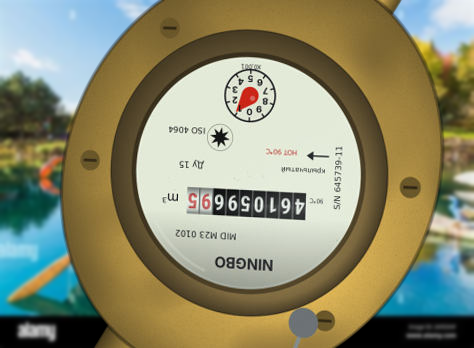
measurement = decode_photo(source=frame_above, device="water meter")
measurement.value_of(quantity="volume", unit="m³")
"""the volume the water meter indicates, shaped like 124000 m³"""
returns 4610596.951 m³
